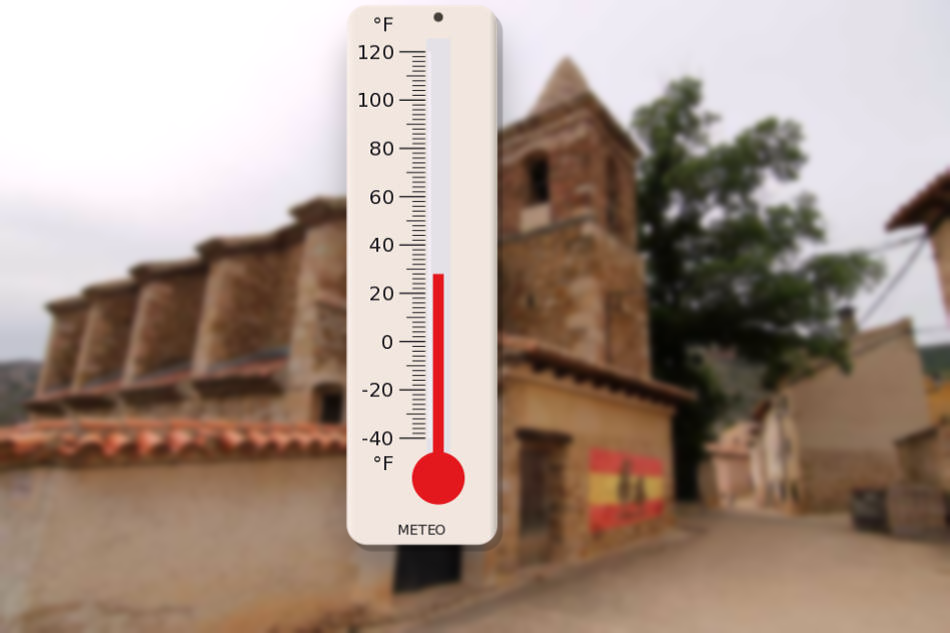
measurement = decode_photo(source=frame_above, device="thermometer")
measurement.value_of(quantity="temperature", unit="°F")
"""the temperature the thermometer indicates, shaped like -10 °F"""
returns 28 °F
